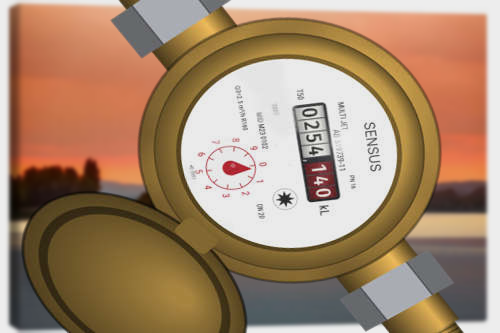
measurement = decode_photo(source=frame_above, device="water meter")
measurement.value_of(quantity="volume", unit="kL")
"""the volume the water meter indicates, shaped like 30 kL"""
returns 254.1400 kL
